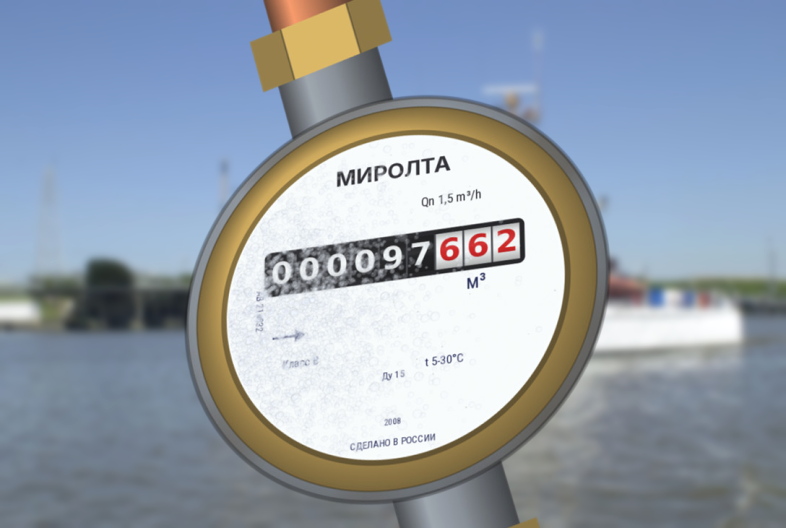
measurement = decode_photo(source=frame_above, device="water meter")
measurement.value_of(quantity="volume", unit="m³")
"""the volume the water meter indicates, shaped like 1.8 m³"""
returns 97.662 m³
